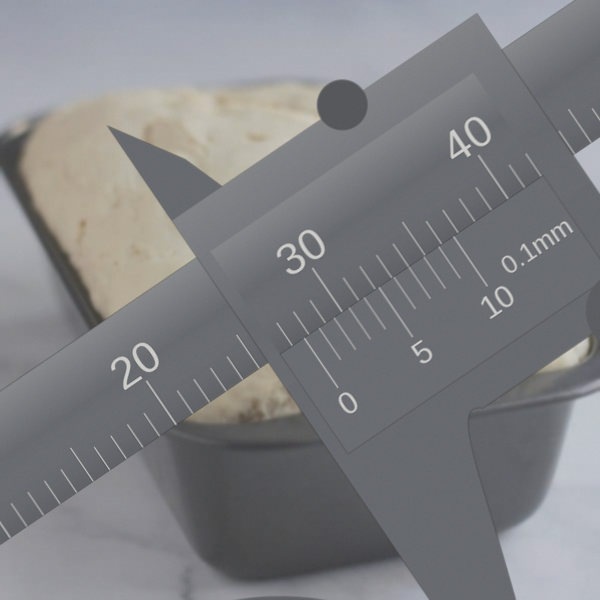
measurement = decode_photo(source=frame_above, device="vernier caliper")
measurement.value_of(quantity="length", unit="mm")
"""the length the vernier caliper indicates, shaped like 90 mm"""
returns 27.7 mm
